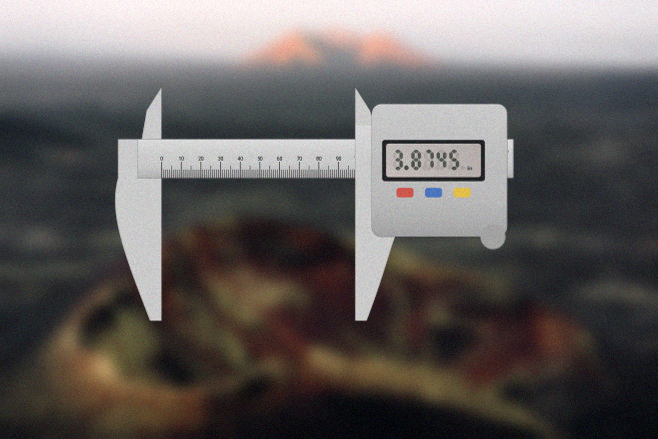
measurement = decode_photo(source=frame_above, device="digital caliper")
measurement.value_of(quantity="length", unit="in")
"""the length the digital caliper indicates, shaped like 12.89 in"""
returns 3.8745 in
